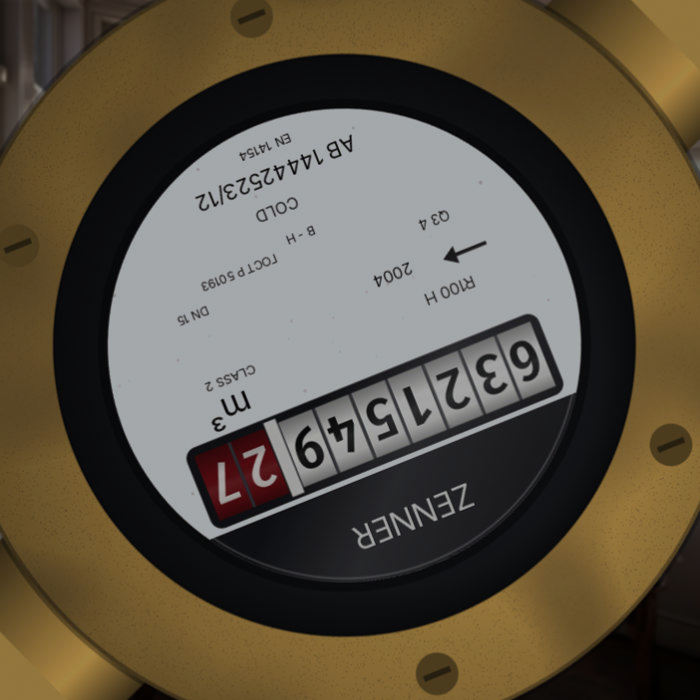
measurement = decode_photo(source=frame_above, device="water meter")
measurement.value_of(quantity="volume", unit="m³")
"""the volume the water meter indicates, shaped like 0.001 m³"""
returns 6321549.27 m³
